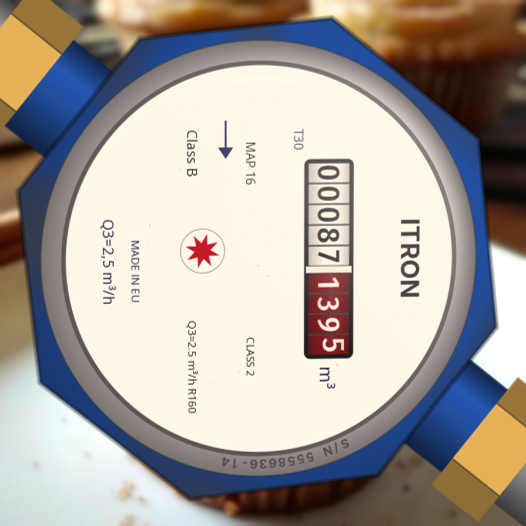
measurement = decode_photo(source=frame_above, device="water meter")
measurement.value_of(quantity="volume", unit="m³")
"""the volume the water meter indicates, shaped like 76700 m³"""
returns 87.1395 m³
